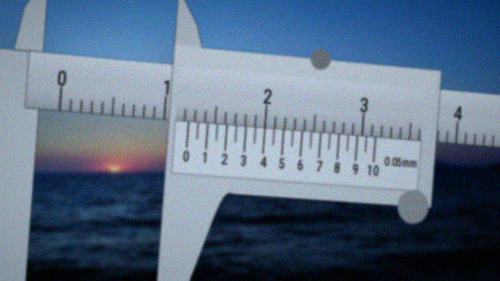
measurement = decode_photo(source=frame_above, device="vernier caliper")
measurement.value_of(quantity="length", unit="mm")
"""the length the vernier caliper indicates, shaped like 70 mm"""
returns 12.4 mm
